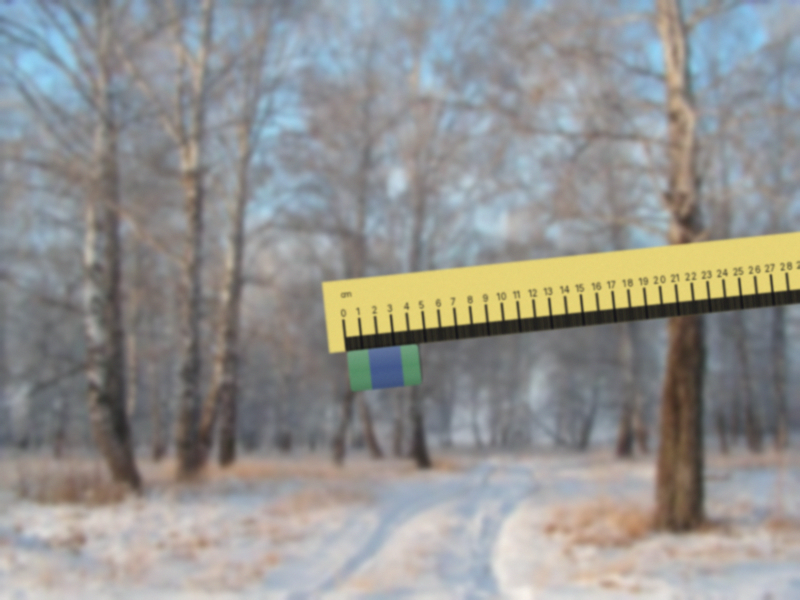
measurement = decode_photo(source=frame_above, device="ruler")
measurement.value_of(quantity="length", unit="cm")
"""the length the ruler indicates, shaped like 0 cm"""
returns 4.5 cm
